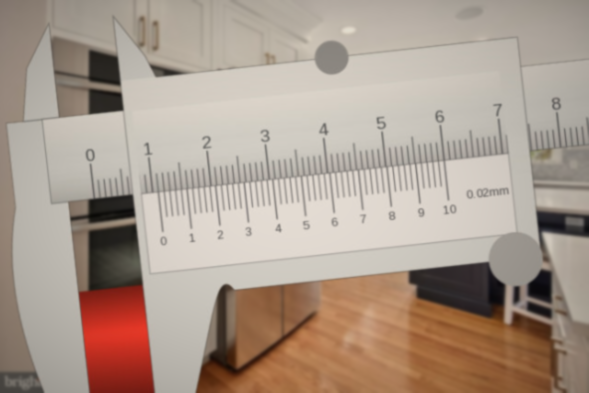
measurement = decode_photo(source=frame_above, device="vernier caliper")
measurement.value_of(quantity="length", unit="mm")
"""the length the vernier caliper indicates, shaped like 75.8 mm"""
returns 11.0 mm
